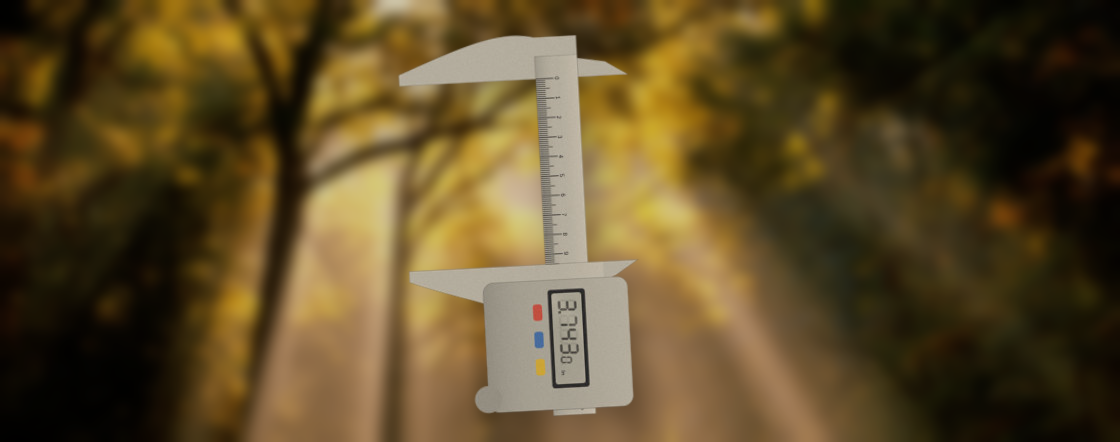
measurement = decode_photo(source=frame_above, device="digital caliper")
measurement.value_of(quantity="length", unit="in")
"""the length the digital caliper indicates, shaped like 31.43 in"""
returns 3.7430 in
